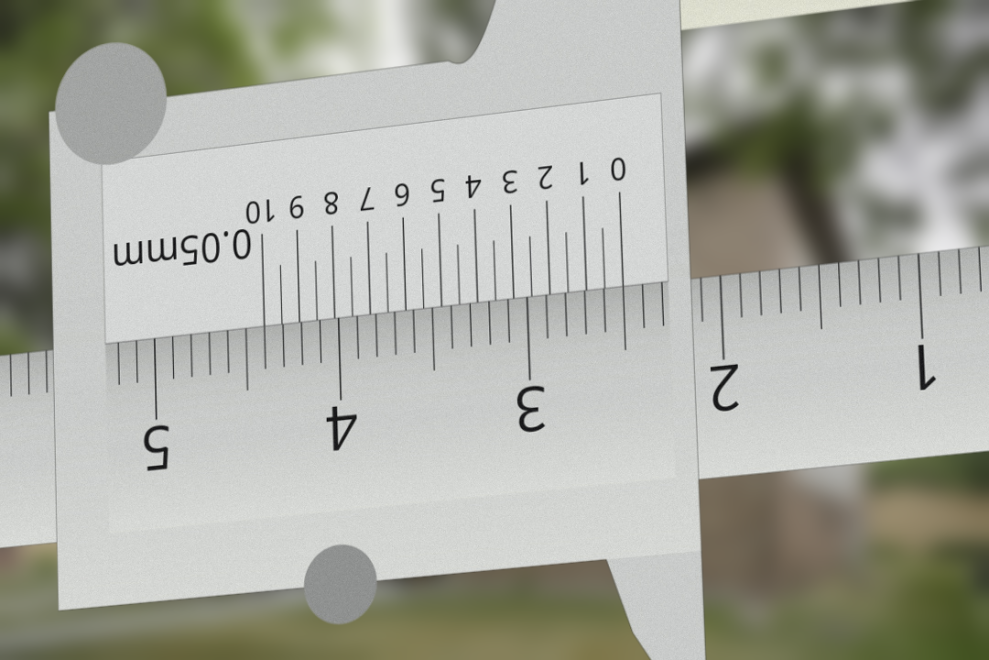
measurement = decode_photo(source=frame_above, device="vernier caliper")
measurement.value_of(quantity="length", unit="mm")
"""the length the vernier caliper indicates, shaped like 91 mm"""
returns 25.0 mm
